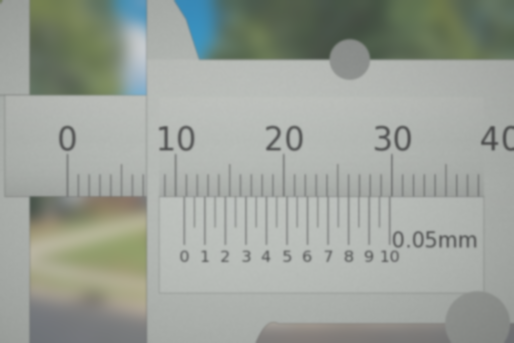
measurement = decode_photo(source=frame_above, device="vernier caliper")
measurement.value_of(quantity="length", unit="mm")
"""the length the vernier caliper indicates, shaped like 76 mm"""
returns 10.8 mm
